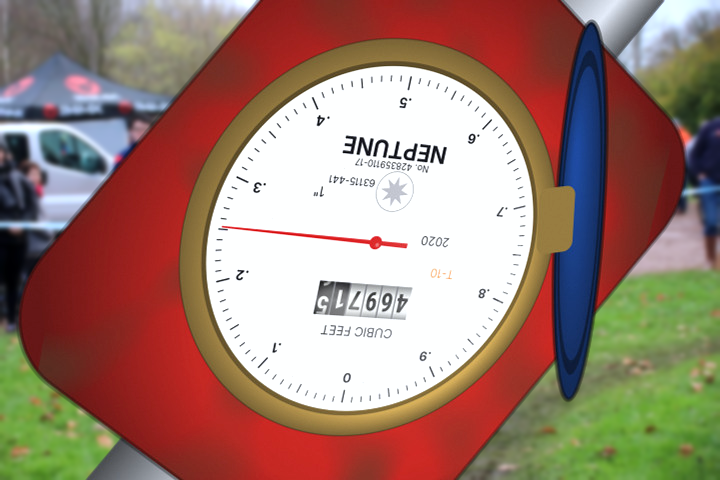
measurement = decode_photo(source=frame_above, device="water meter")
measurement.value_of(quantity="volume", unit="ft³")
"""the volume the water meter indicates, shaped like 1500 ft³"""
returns 469715.25 ft³
